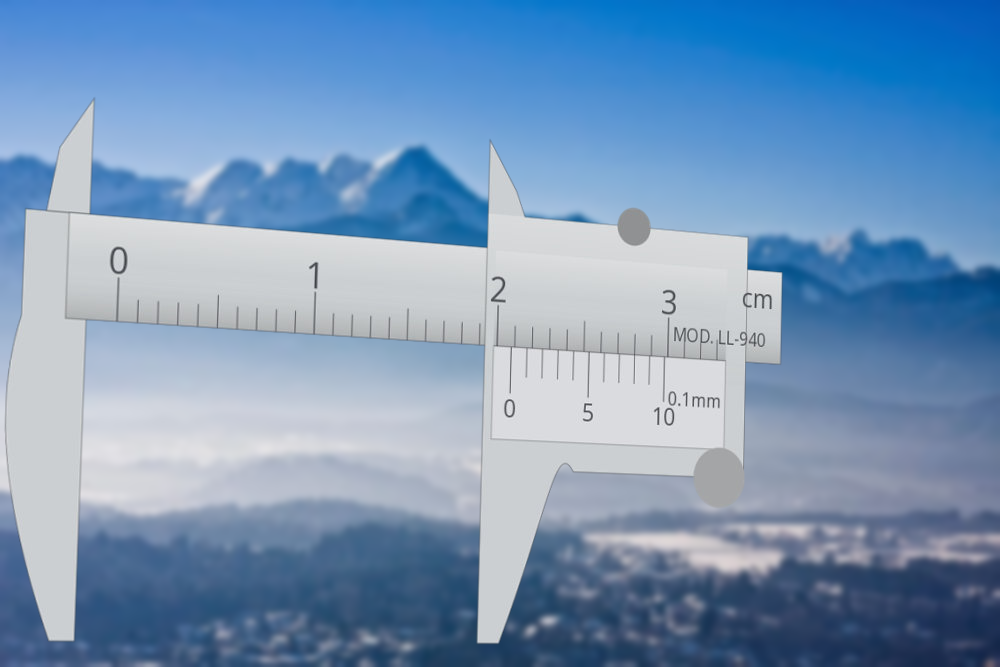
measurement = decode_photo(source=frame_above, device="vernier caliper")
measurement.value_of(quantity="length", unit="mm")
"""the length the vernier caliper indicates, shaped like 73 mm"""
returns 20.8 mm
